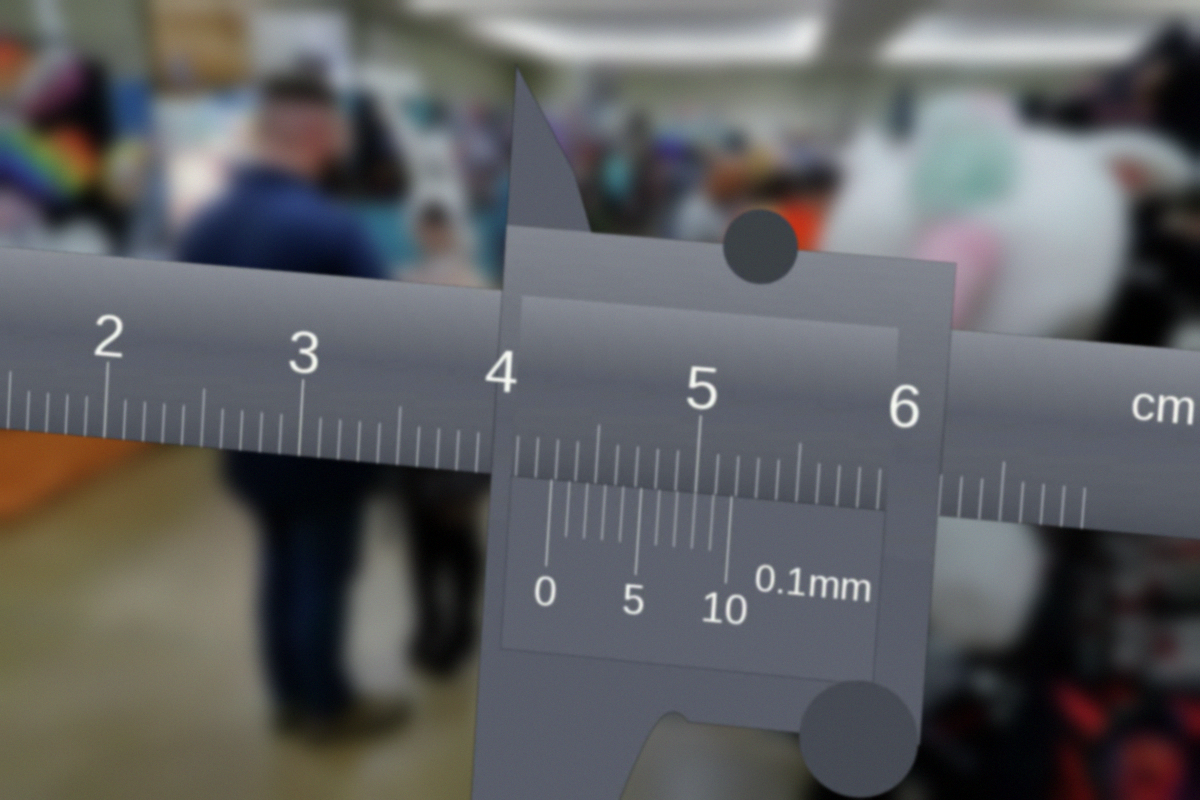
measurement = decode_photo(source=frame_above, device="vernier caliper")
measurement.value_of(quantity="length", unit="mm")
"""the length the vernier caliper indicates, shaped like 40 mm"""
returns 42.8 mm
